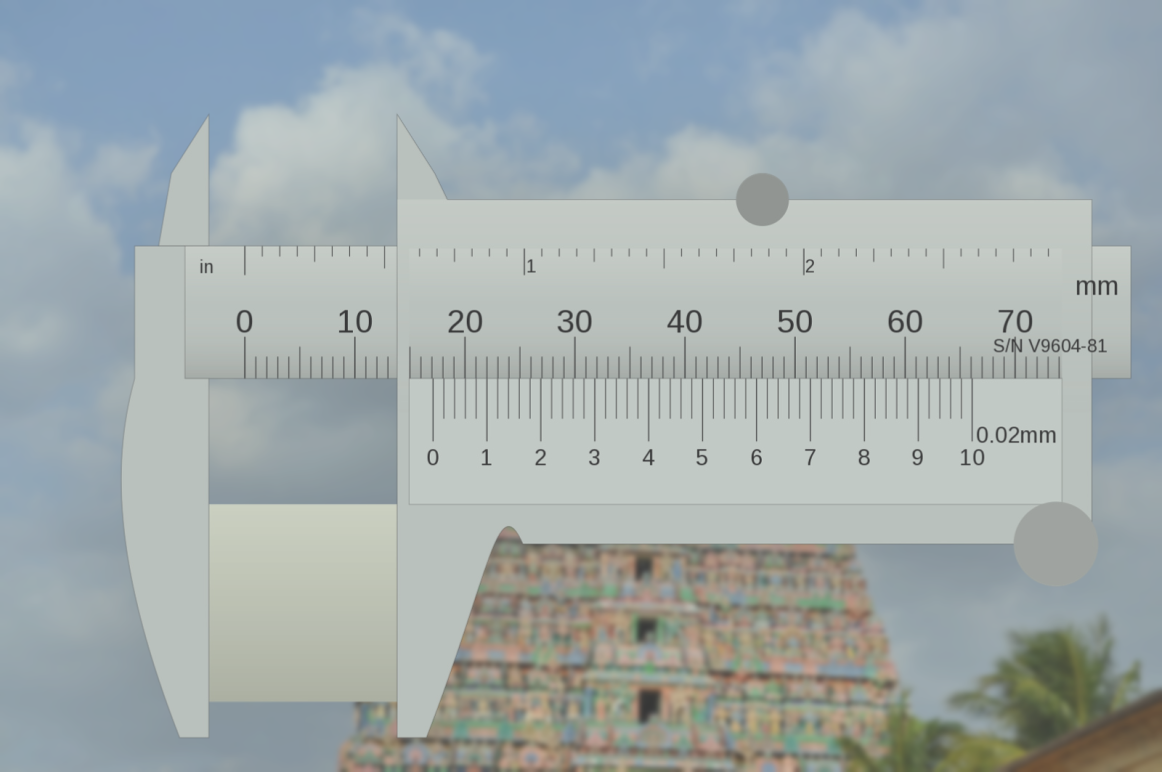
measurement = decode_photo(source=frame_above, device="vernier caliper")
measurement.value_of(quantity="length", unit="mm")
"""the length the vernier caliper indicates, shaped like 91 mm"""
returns 17.1 mm
